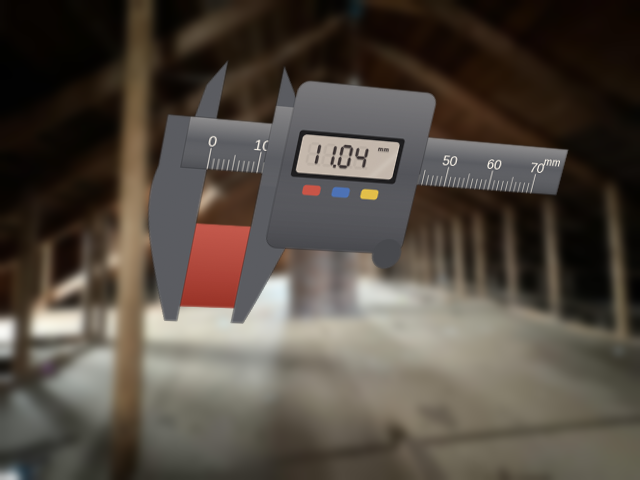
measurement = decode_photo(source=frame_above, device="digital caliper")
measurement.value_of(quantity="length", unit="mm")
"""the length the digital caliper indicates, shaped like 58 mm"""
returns 11.04 mm
